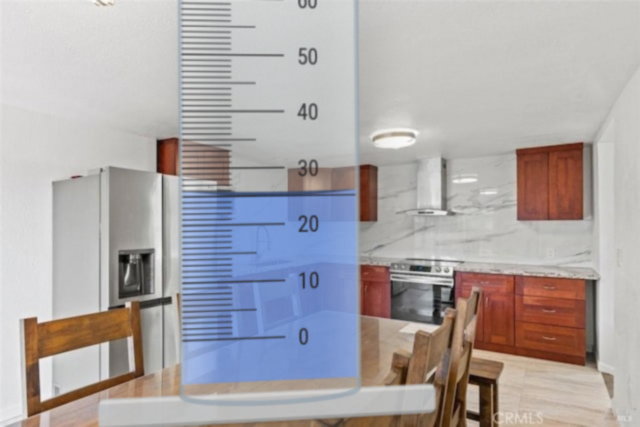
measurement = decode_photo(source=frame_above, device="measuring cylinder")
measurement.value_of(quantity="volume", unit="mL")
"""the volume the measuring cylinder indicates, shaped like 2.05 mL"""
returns 25 mL
